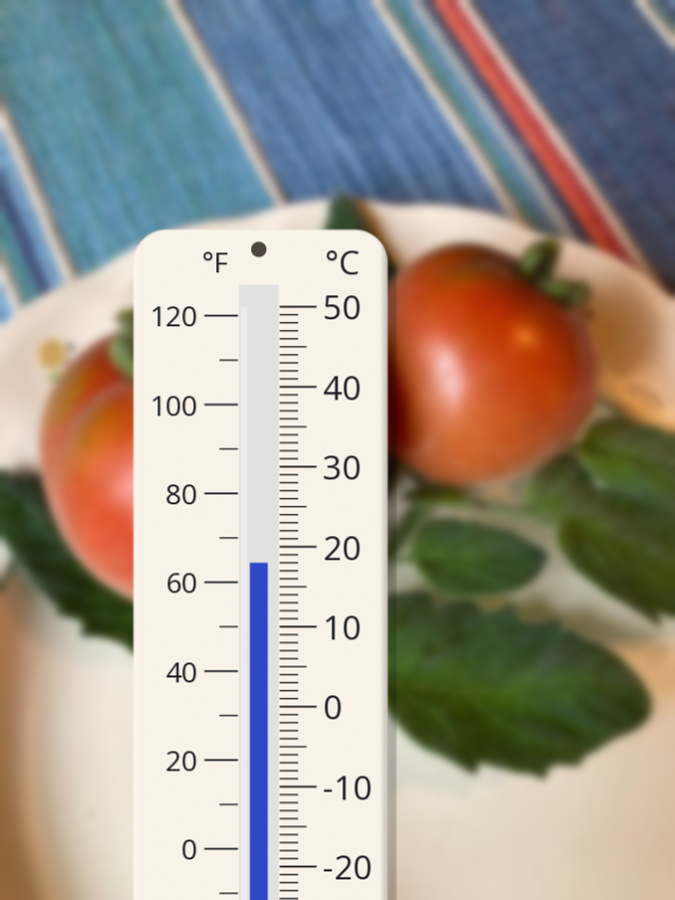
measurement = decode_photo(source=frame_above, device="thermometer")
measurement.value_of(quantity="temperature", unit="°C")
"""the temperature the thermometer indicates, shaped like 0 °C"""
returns 18 °C
